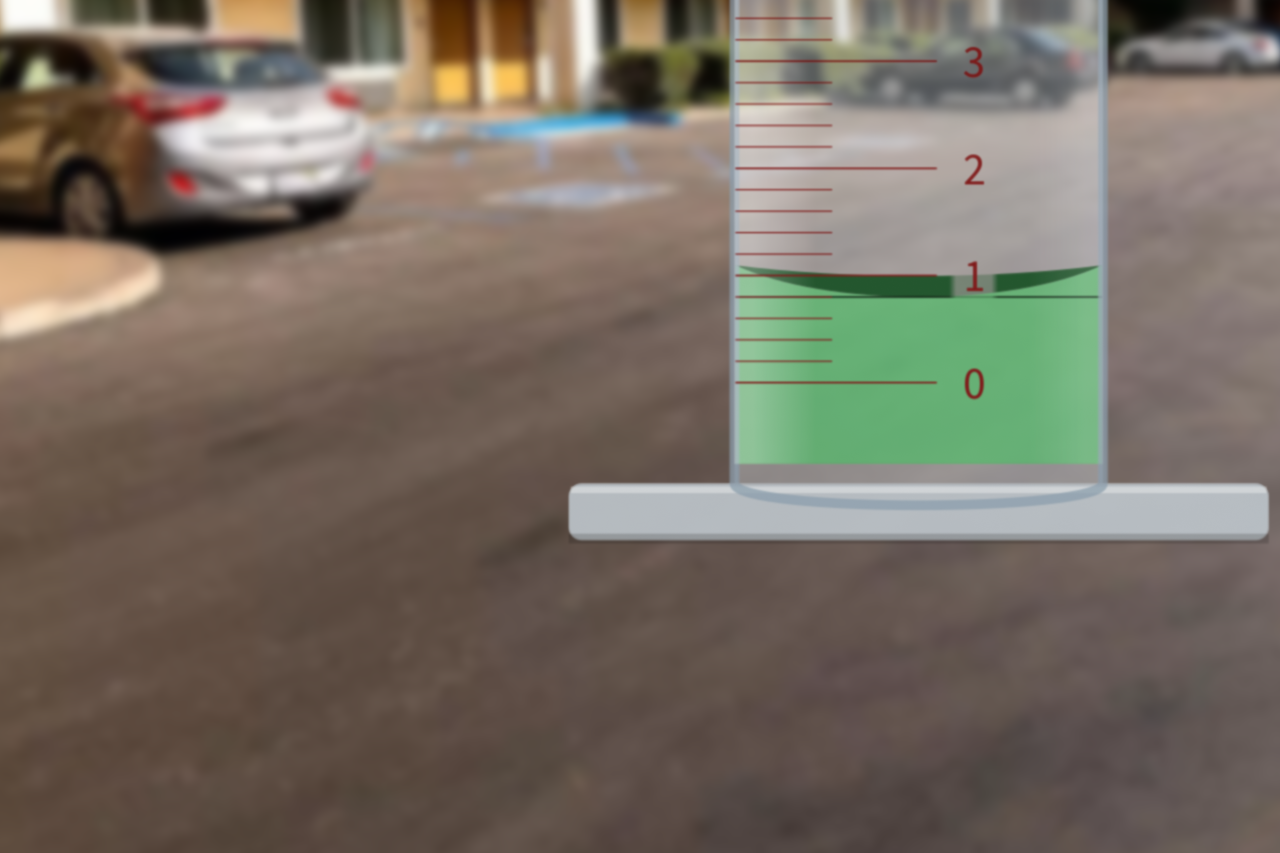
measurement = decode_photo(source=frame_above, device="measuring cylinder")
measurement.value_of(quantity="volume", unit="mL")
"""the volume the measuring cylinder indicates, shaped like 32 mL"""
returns 0.8 mL
